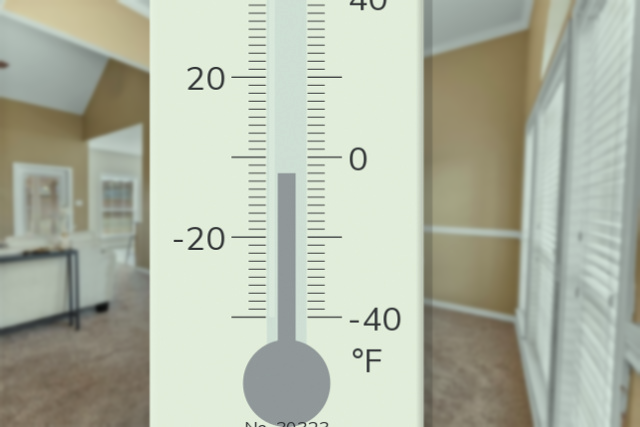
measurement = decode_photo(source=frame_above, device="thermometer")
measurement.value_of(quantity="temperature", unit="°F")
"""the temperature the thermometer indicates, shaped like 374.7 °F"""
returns -4 °F
